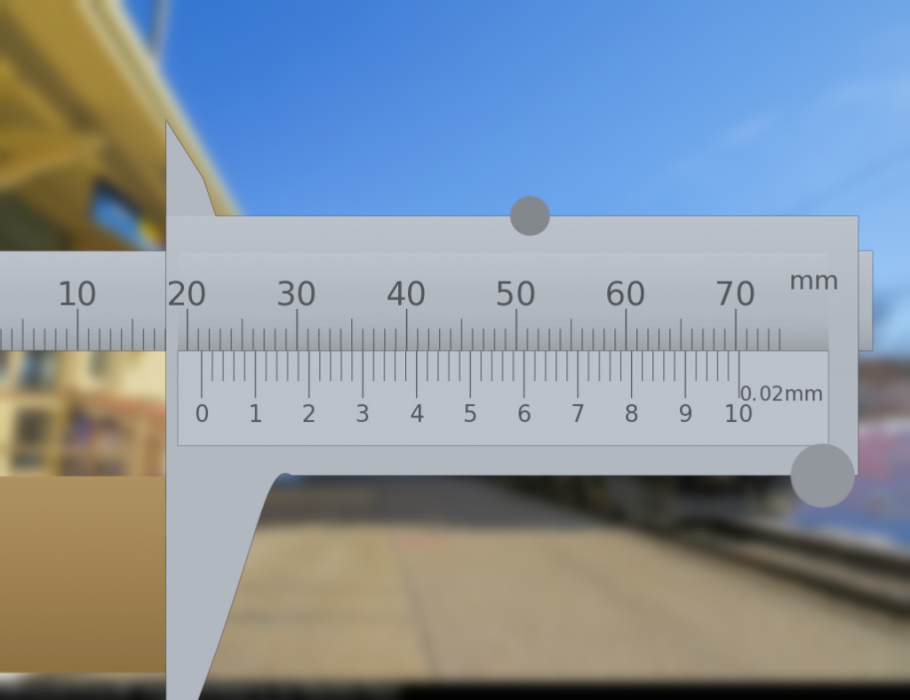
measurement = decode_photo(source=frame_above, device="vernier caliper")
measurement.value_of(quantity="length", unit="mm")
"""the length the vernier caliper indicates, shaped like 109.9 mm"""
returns 21.3 mm
